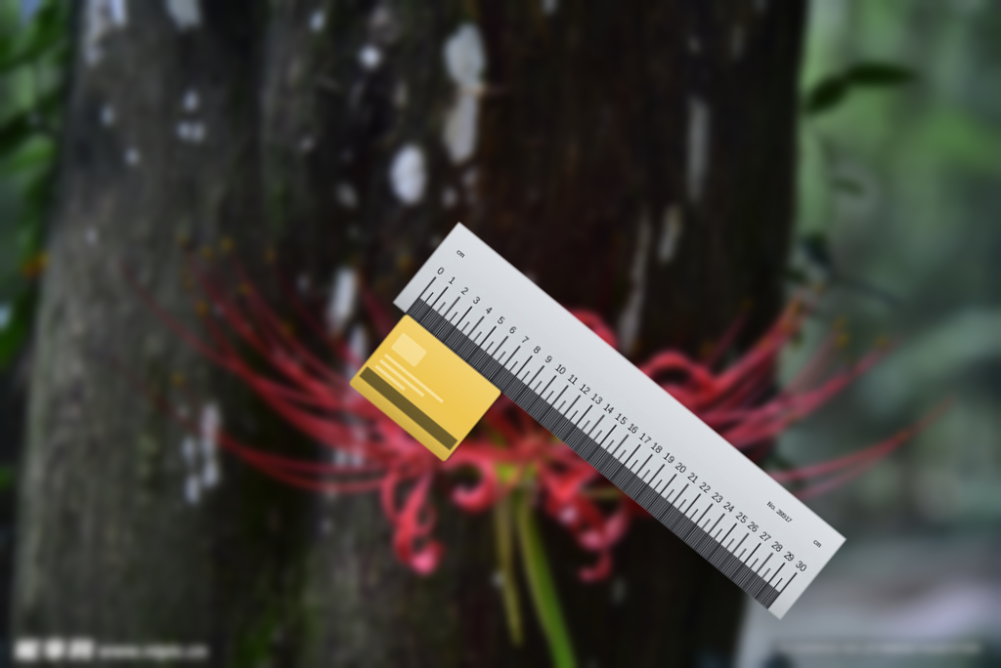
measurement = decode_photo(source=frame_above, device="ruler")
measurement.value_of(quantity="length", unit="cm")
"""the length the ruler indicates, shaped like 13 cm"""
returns 8 cm
